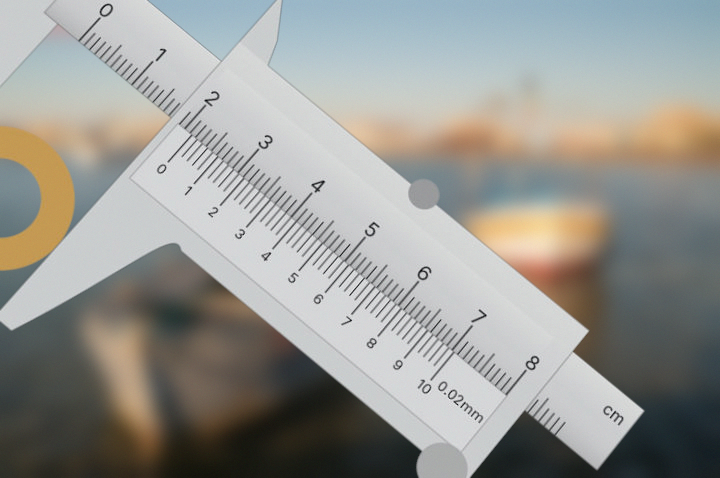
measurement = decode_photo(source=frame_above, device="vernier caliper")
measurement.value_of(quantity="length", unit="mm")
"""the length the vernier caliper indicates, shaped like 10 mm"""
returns 21.4 mm
